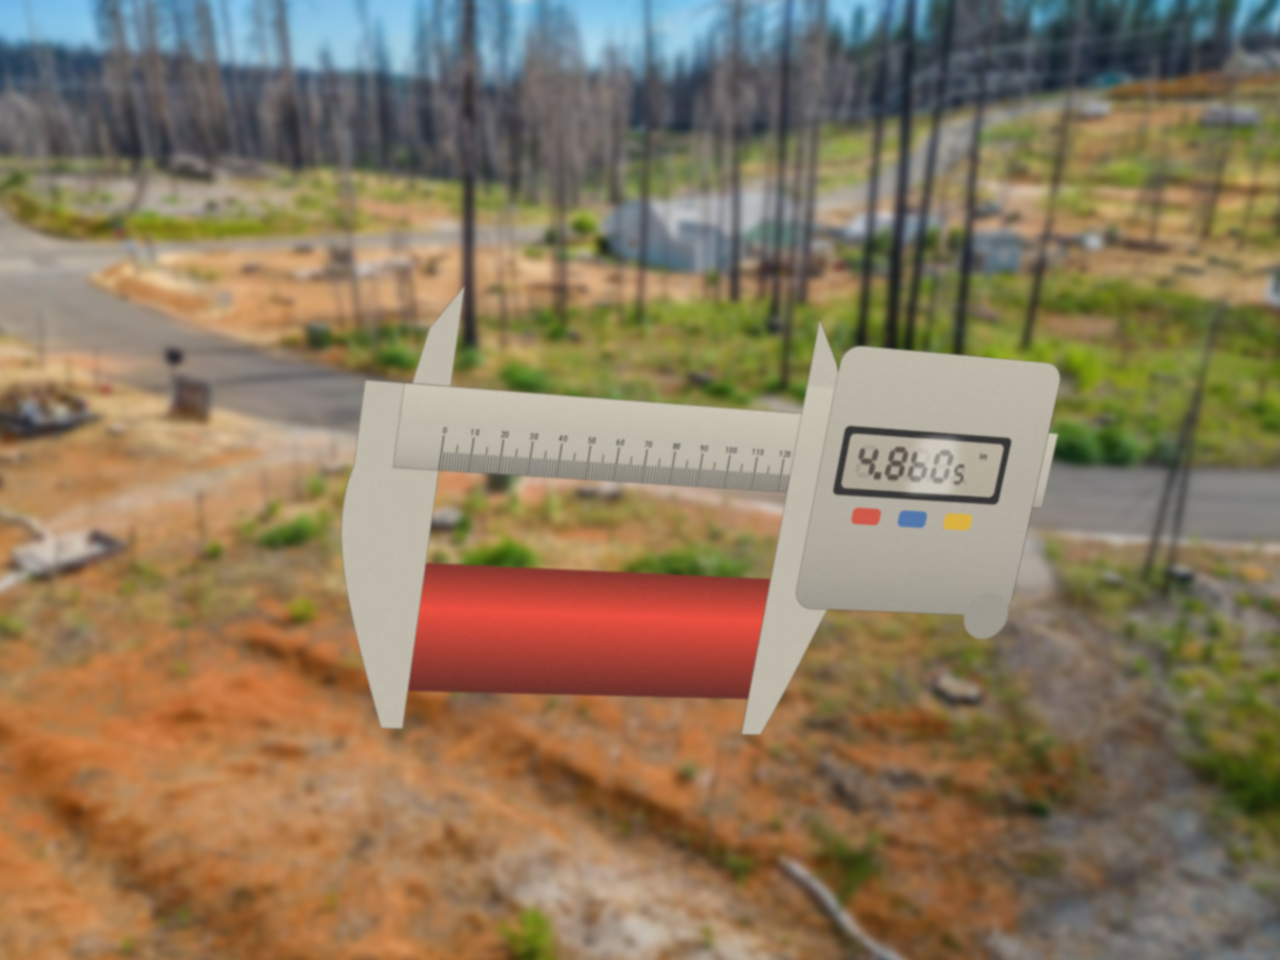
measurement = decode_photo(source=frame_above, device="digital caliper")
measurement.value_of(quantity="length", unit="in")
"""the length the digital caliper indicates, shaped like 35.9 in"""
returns 4.8605 in
